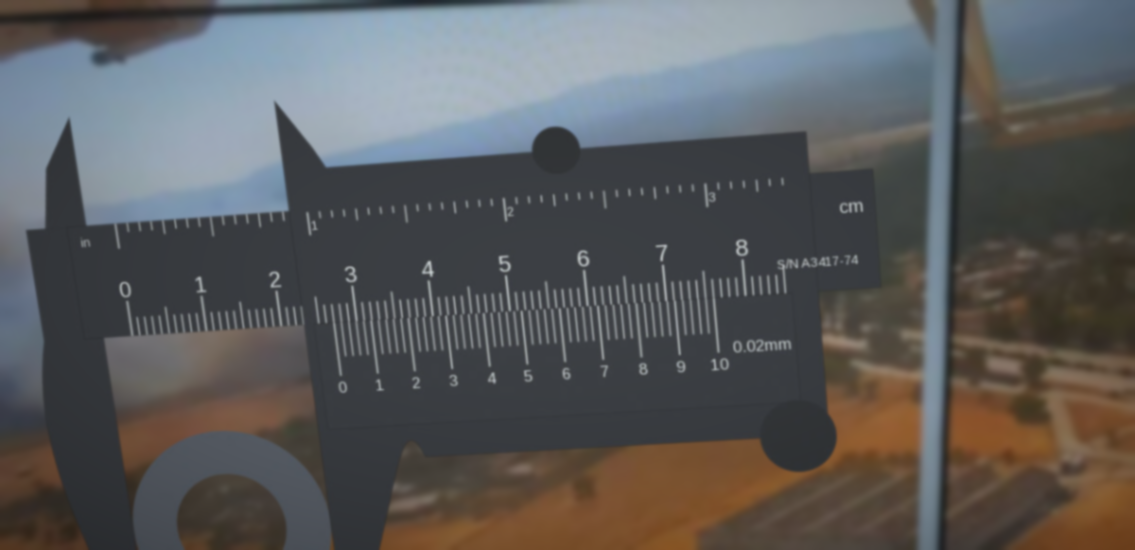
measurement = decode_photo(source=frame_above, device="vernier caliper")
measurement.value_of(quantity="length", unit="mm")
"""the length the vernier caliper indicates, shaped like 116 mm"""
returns 27.0 mm
